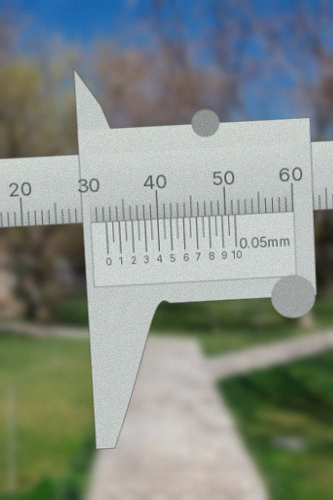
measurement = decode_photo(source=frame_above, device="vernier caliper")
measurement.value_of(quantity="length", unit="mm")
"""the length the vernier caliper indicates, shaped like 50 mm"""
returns 32.4 mm
